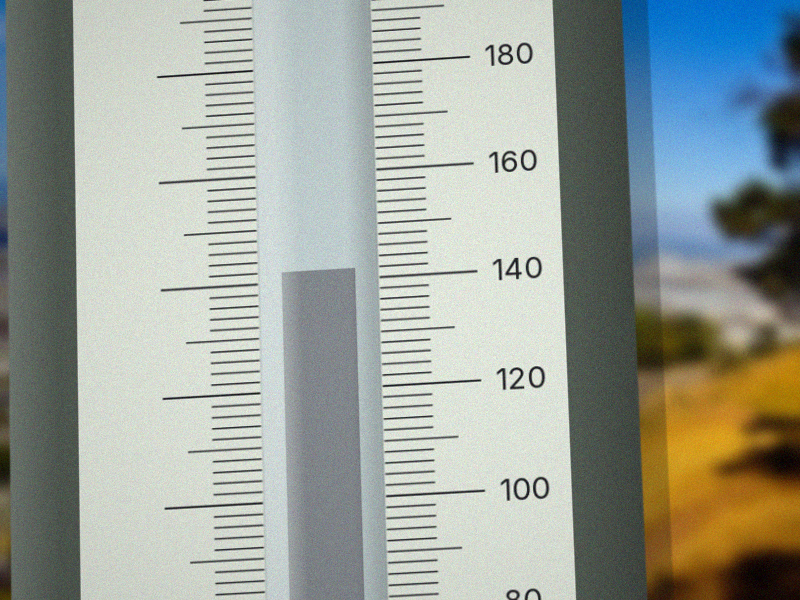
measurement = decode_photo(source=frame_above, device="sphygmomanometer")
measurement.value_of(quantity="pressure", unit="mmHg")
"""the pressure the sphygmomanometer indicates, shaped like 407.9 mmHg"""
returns 142 mmHg
